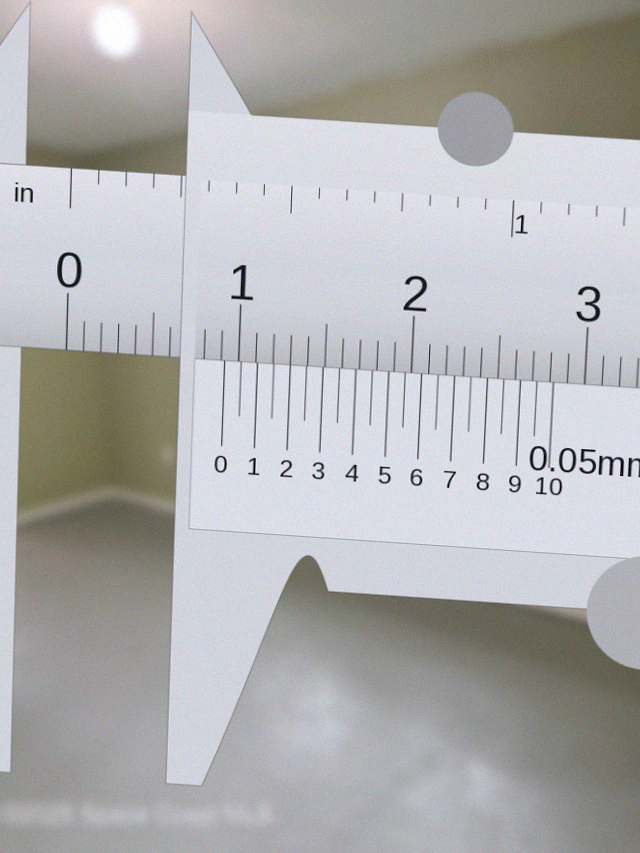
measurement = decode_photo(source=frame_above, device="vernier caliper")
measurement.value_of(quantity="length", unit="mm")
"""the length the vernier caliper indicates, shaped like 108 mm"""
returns 9.2 mm
